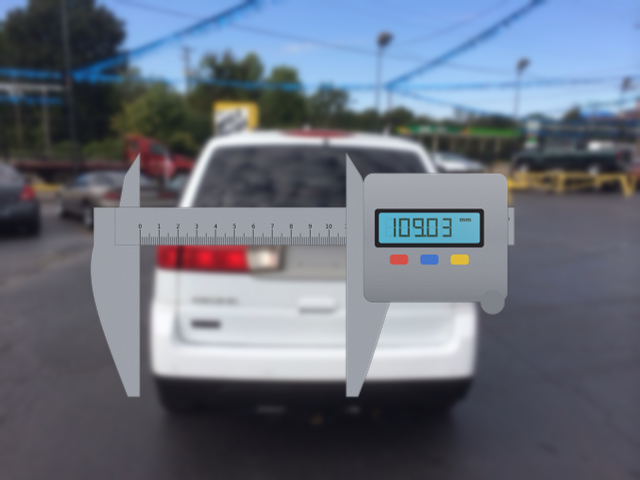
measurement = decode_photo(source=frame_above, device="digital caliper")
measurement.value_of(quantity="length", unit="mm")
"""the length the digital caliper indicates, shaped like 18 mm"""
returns 109.03 mm
